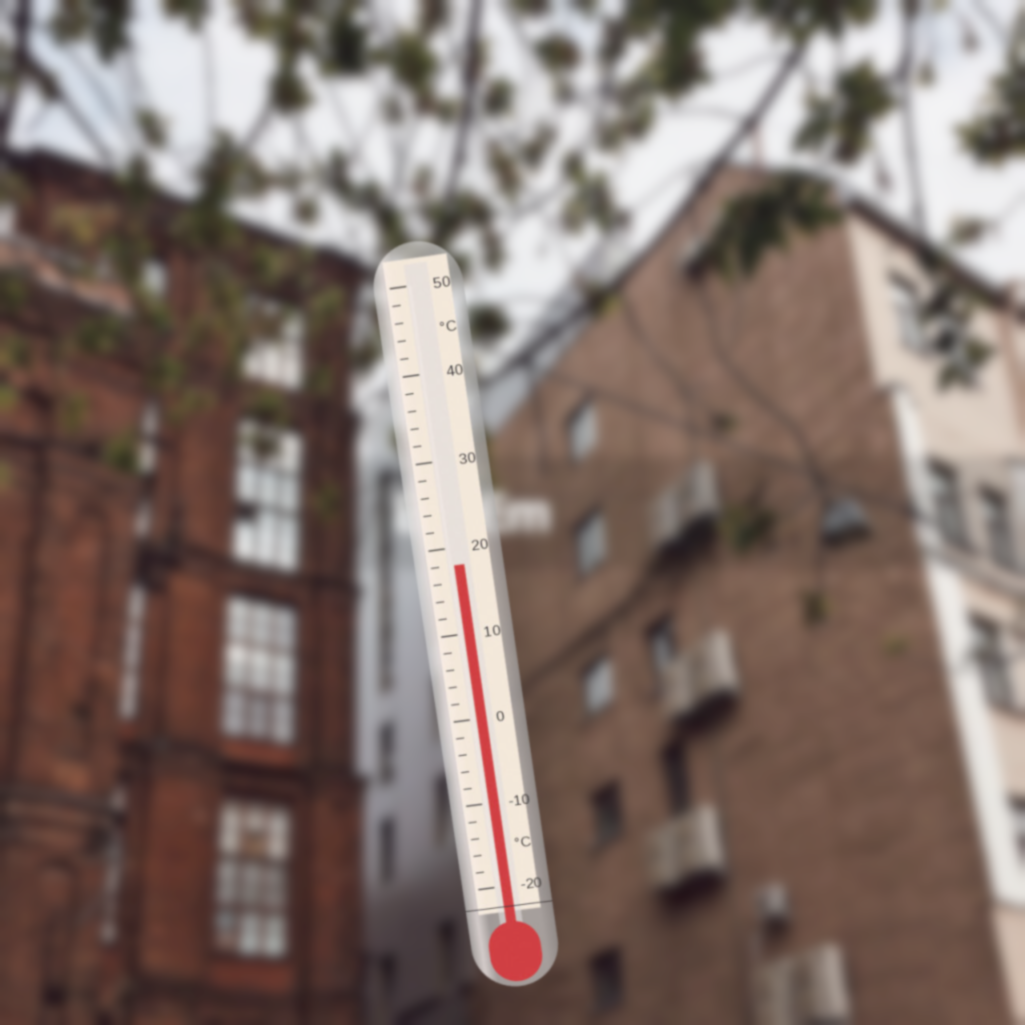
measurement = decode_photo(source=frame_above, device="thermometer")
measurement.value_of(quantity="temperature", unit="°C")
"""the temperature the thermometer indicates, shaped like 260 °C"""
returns 18 °C
